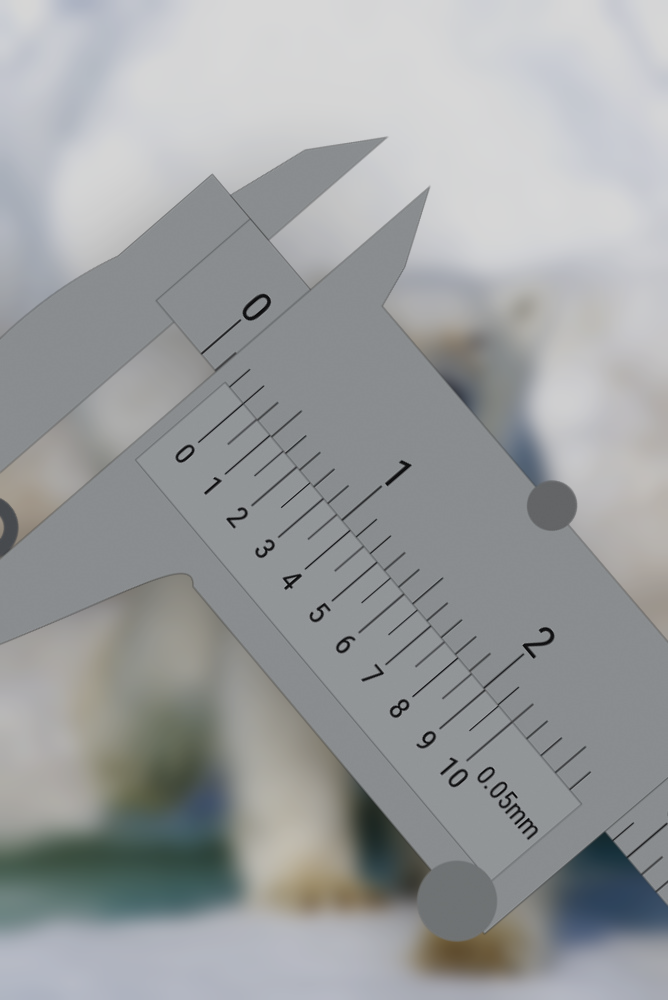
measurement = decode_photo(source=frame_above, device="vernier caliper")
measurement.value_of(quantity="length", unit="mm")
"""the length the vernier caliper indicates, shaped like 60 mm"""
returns 3.0 mm
